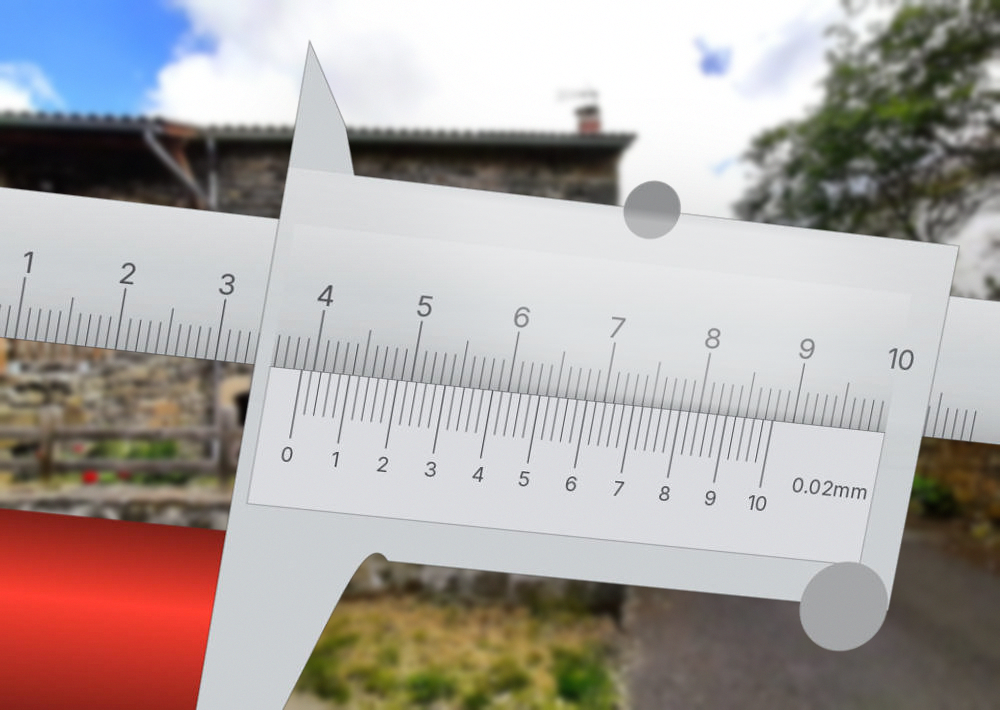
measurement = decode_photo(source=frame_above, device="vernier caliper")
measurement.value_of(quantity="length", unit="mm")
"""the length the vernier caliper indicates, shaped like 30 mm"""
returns 38.8 mm
